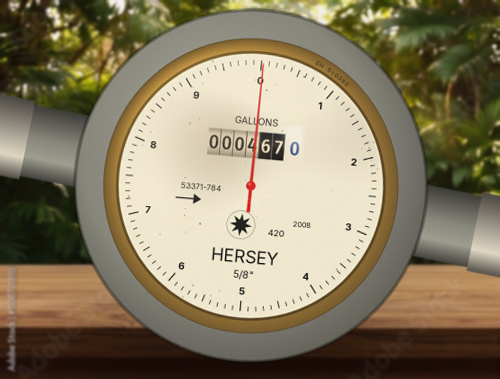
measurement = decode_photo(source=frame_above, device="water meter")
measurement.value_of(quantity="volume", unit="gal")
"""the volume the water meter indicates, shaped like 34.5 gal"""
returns 4670.0 gal
